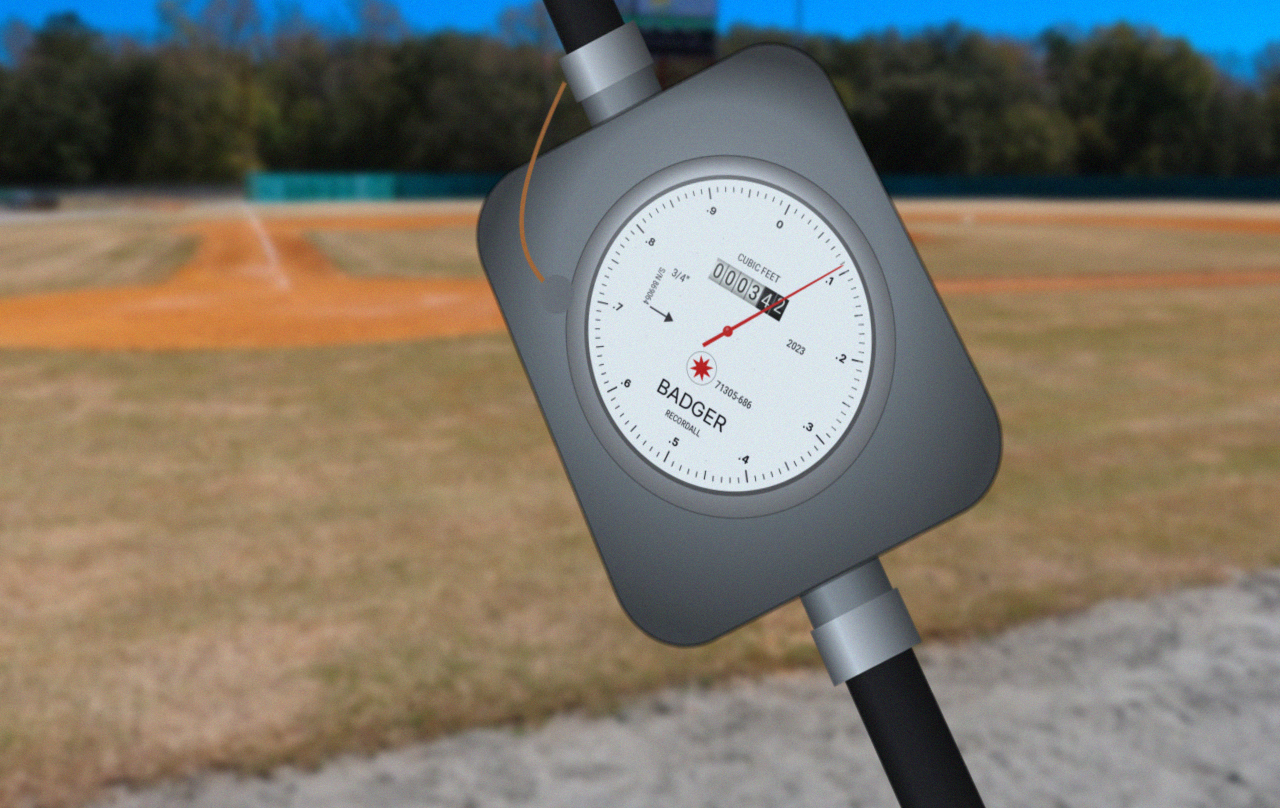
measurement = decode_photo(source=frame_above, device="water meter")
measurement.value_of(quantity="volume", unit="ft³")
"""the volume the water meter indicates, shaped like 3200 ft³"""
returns 342.09 ft³
